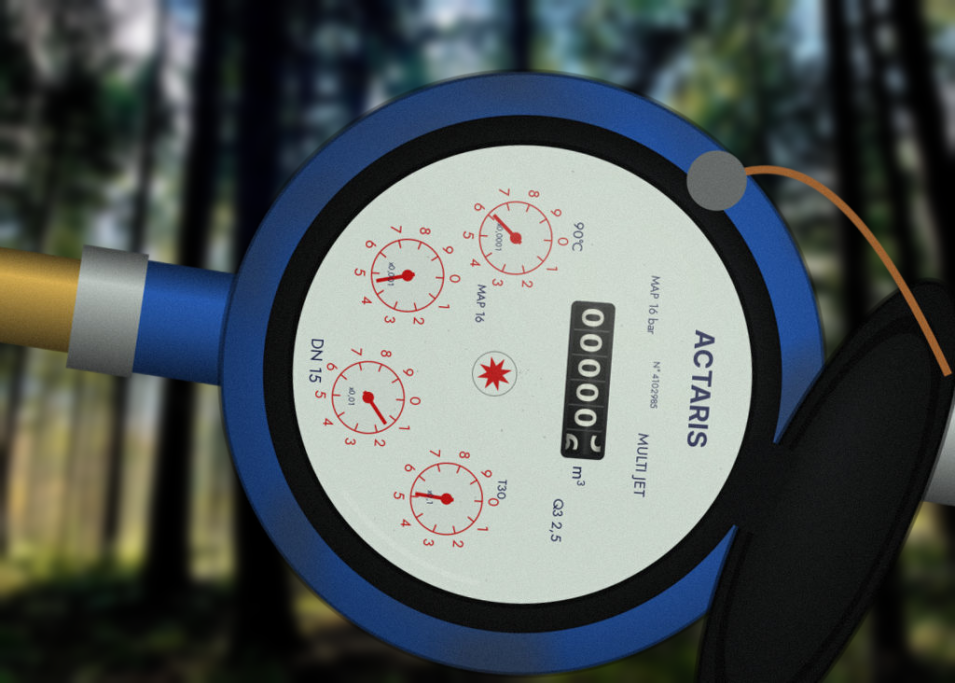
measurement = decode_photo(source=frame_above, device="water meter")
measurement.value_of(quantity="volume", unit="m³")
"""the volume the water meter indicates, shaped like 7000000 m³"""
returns 5.5146 m³
